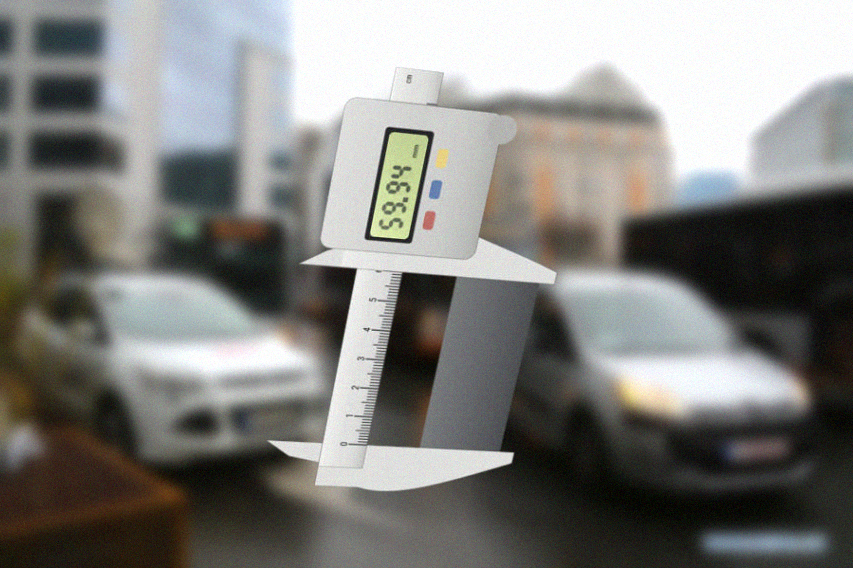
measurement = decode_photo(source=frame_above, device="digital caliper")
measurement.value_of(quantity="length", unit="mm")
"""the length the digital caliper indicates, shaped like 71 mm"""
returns 59.94 mm
